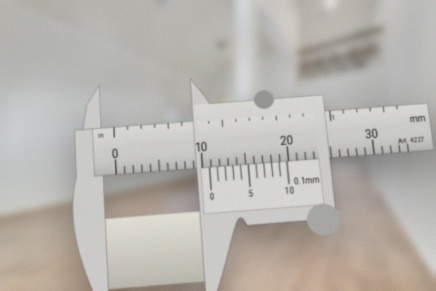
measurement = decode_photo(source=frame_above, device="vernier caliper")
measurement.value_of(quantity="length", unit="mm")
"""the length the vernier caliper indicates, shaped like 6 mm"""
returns 10.8 mm
